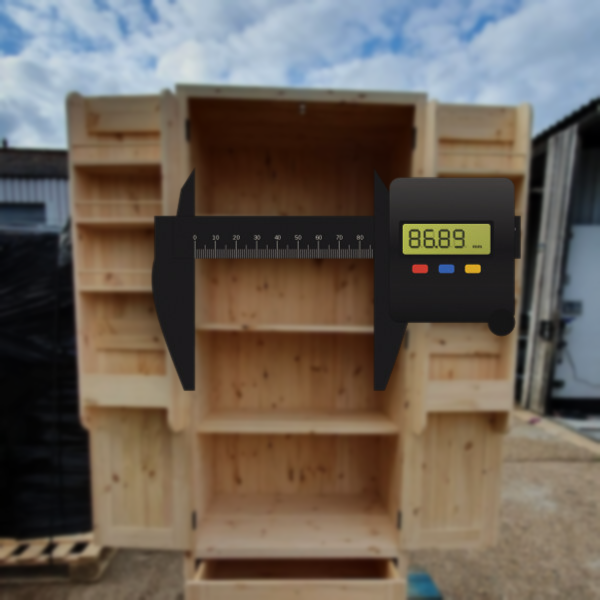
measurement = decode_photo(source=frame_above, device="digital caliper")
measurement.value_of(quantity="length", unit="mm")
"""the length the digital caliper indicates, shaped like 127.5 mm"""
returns 86.89 mm
